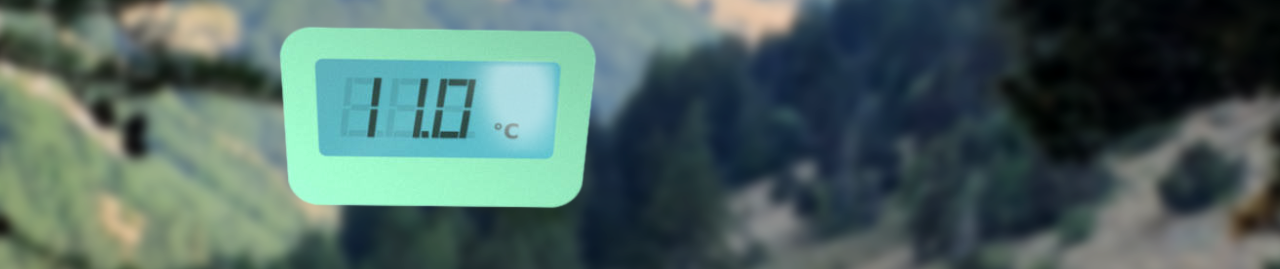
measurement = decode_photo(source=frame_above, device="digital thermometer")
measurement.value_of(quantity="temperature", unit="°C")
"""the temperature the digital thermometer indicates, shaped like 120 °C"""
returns 11.0 °C
